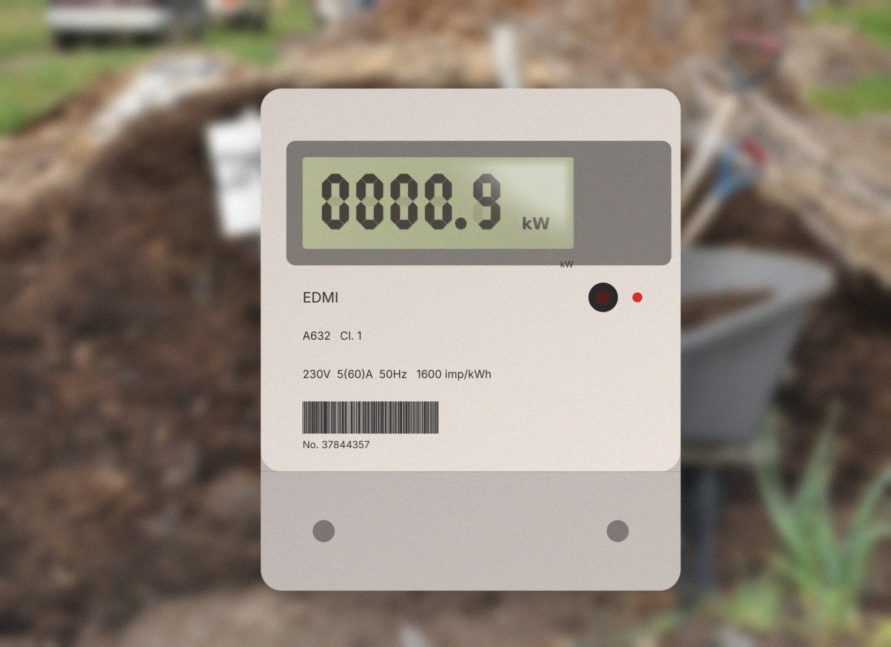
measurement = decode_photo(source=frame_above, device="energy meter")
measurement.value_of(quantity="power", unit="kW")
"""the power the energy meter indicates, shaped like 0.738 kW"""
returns 0.9 kW
